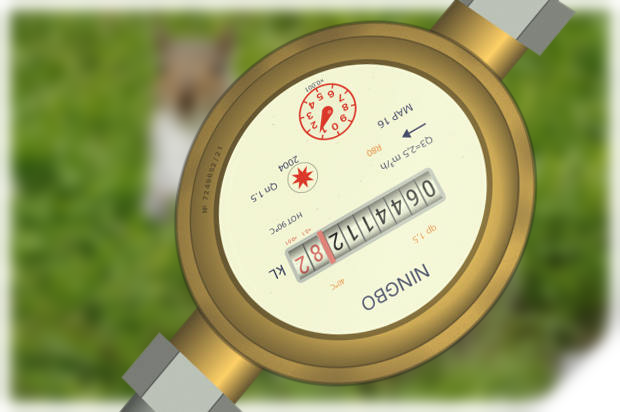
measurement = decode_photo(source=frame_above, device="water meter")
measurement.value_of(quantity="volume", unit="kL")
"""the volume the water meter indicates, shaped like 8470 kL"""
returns 644112.821 kL
